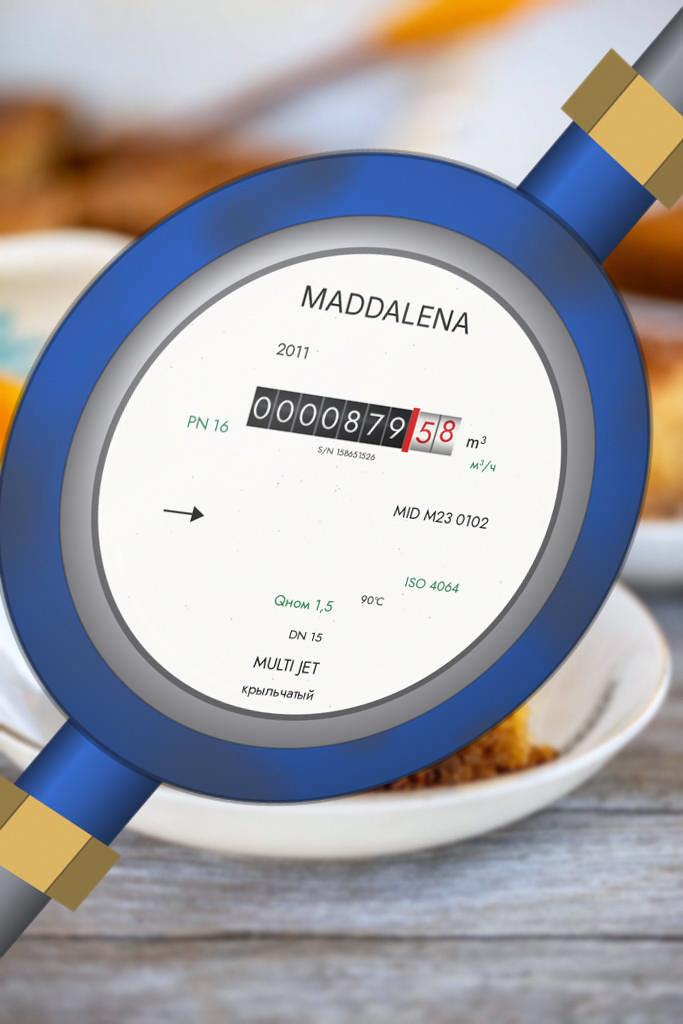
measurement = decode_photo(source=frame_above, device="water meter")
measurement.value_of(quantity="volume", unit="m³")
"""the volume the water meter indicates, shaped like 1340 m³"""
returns 879.58 m³
